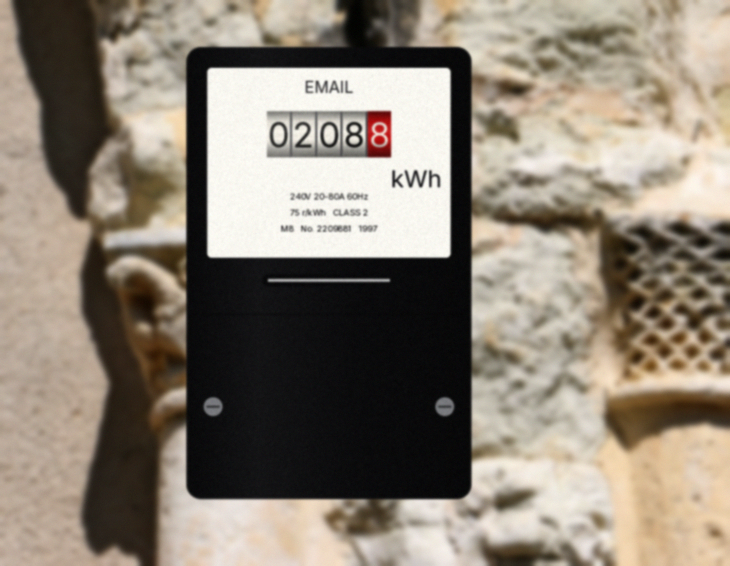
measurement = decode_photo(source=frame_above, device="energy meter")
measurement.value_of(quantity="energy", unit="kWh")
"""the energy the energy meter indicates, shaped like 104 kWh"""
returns 208.8 kWh
